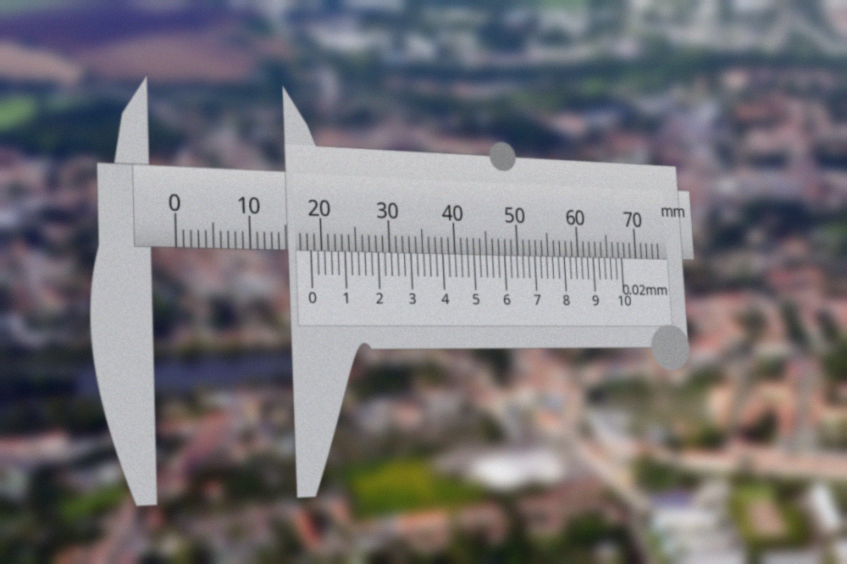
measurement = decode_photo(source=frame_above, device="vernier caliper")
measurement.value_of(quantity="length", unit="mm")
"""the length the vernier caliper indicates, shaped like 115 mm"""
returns 18.5 mm
